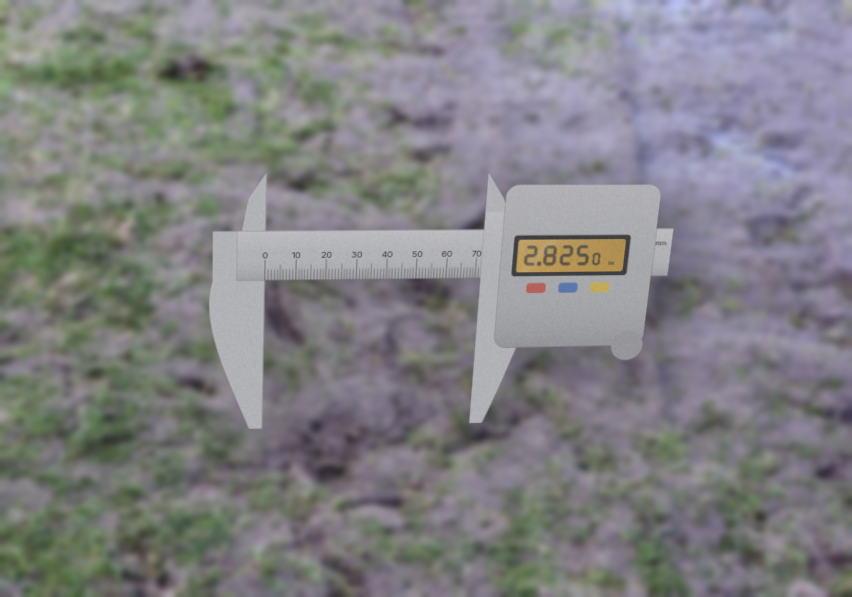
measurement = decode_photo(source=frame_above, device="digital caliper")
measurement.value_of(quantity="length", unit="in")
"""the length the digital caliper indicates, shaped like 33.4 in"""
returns 2.8250 in
